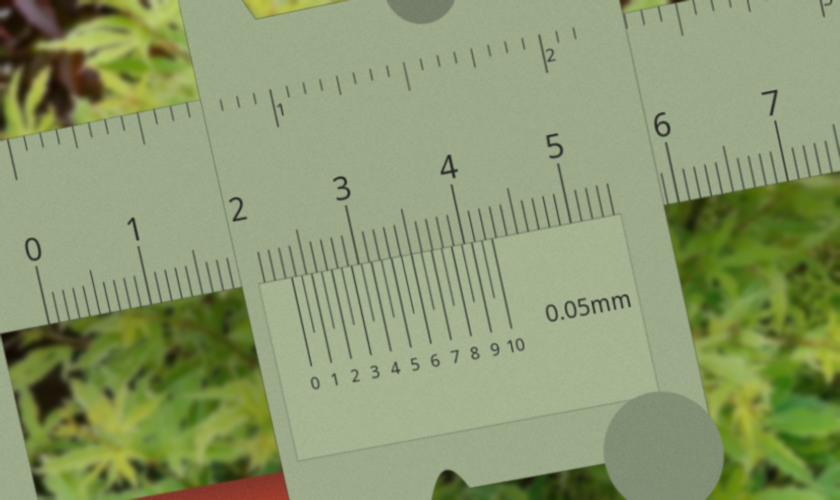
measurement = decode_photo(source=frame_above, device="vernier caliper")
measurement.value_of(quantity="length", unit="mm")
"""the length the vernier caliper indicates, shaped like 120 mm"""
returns 23.6 mm
